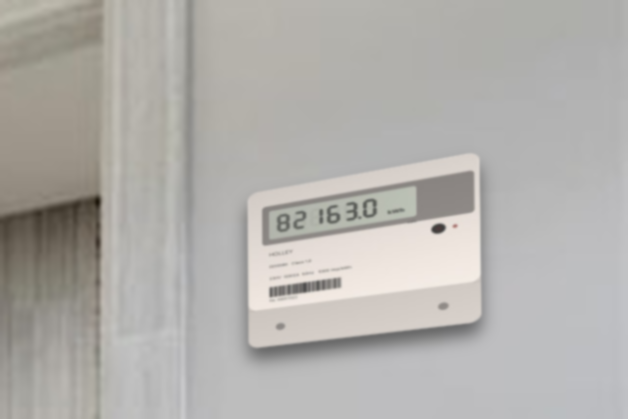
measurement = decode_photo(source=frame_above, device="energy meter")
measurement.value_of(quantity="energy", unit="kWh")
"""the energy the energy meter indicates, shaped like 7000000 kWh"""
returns 82163.0 kWh
